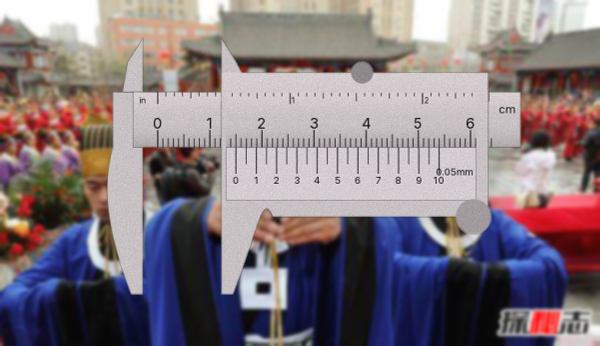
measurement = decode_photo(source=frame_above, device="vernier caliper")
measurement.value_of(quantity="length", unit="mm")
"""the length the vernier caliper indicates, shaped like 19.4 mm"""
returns 15.0 mm
